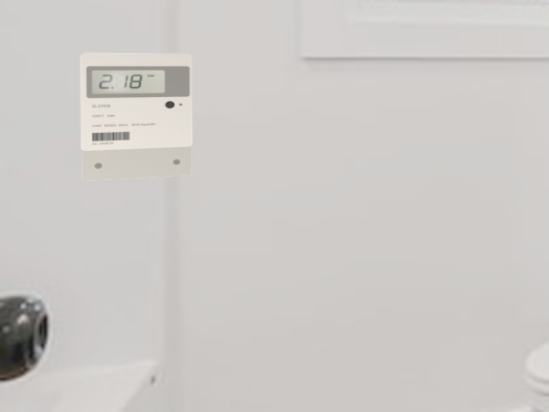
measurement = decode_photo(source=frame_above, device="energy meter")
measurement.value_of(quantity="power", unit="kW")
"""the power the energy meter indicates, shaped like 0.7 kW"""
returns 2.18 kW
